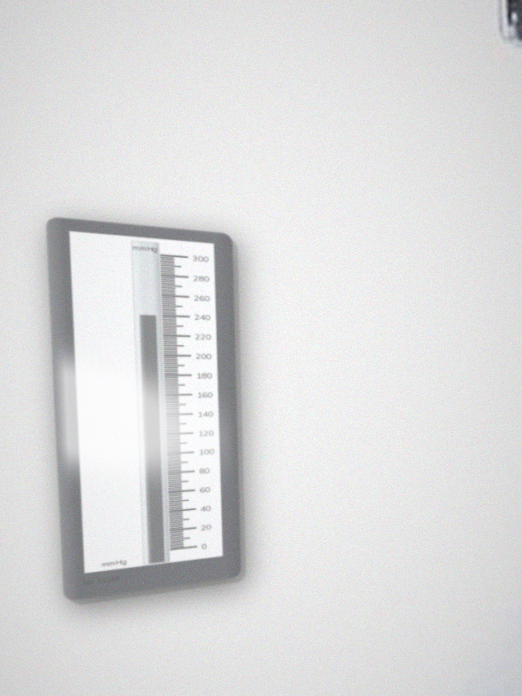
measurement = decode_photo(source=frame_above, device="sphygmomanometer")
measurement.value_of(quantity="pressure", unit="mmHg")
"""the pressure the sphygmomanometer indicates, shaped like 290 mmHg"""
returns 240 mmHg
